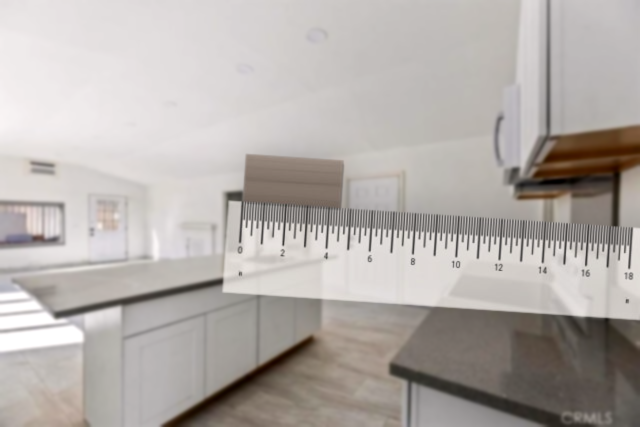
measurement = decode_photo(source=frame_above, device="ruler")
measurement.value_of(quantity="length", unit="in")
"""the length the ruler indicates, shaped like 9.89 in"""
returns 4.5 in
